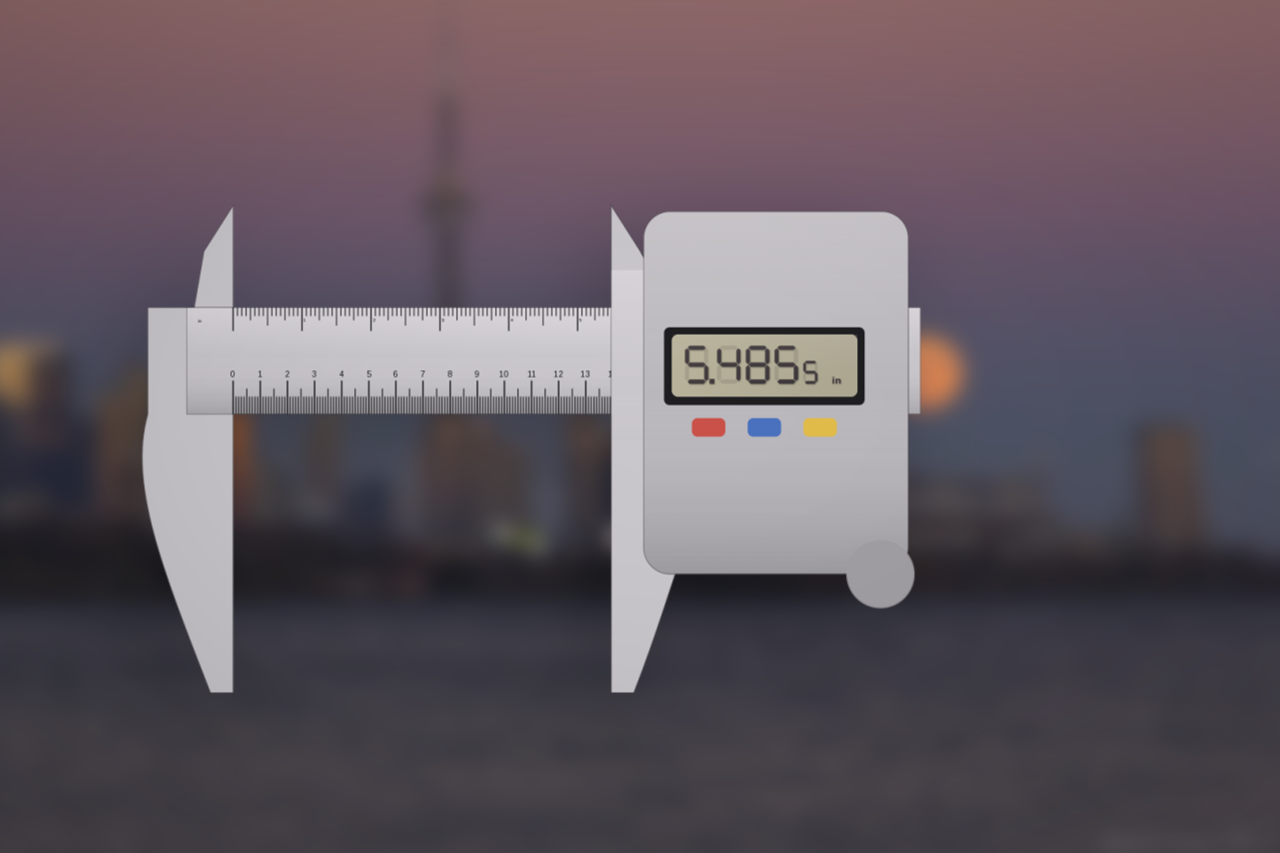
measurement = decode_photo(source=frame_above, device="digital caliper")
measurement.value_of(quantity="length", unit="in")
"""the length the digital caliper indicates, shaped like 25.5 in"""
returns 5.4855 in
